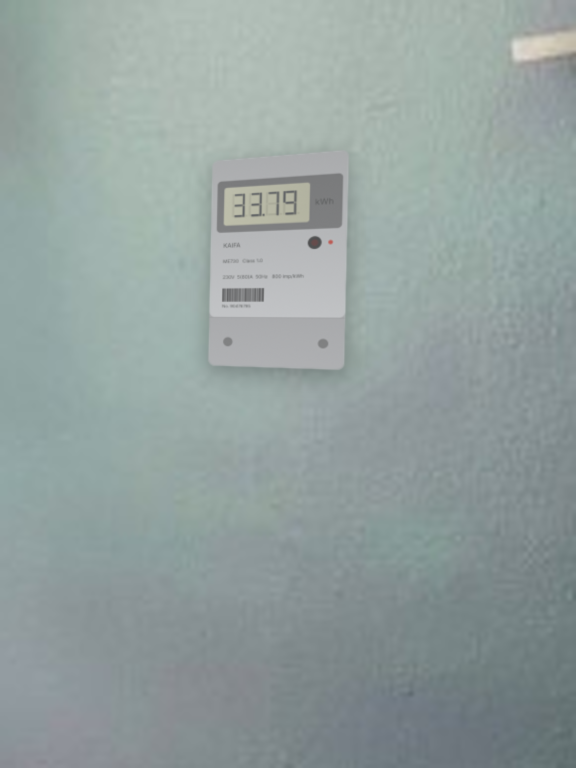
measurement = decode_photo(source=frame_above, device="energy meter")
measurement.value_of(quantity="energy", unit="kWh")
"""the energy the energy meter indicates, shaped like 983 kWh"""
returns 33.79 kWh
